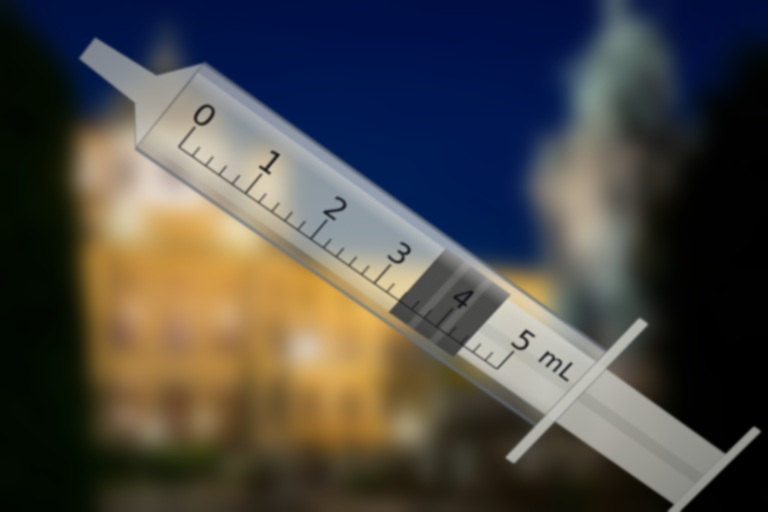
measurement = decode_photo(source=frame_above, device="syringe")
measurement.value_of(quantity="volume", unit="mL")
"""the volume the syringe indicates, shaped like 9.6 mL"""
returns 3.4 mL
